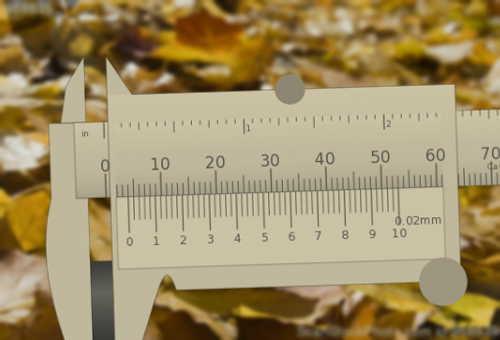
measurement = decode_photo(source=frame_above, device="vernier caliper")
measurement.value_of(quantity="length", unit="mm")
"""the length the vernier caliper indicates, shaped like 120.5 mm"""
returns 4.0 mm
